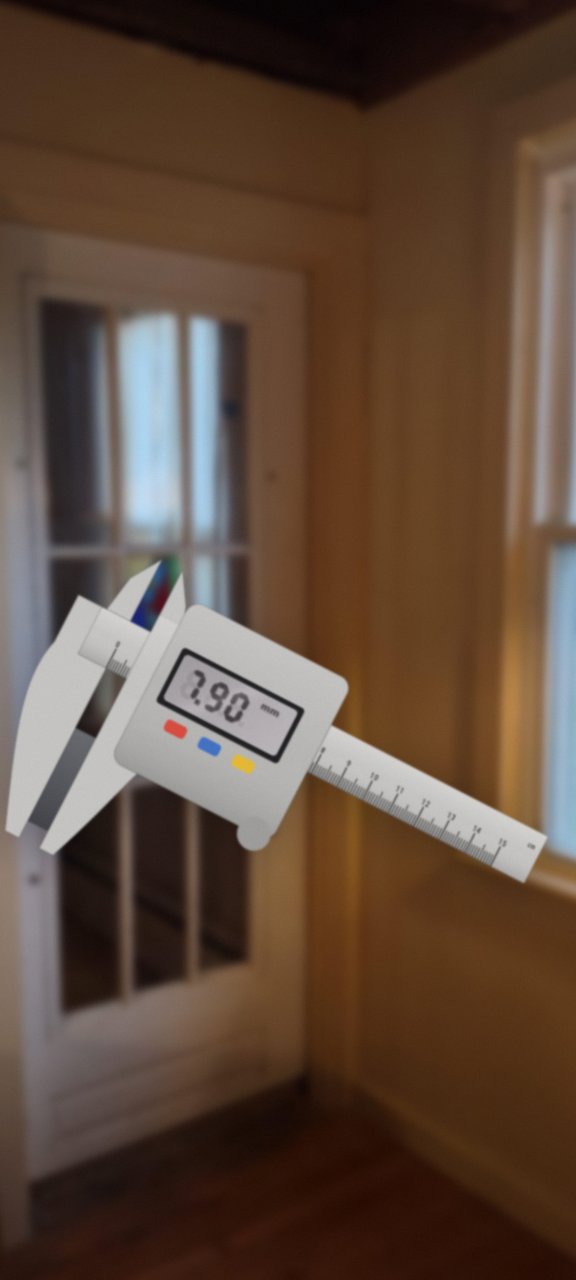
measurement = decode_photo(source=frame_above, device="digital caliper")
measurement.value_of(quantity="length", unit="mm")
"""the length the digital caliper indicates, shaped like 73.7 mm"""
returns 7.90 mm
